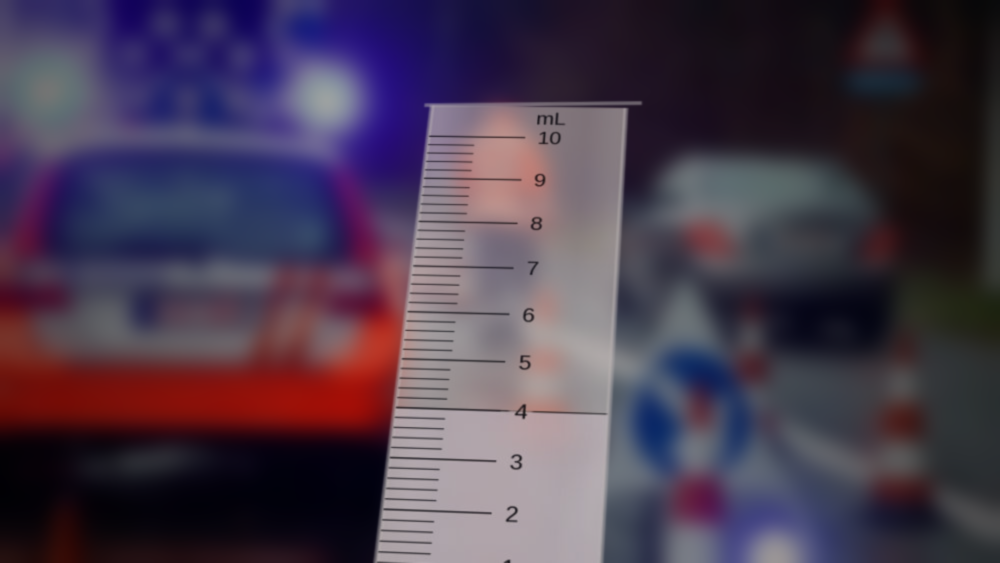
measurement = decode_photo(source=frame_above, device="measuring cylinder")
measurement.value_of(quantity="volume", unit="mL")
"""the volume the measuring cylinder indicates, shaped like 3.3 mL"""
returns 4 mL
